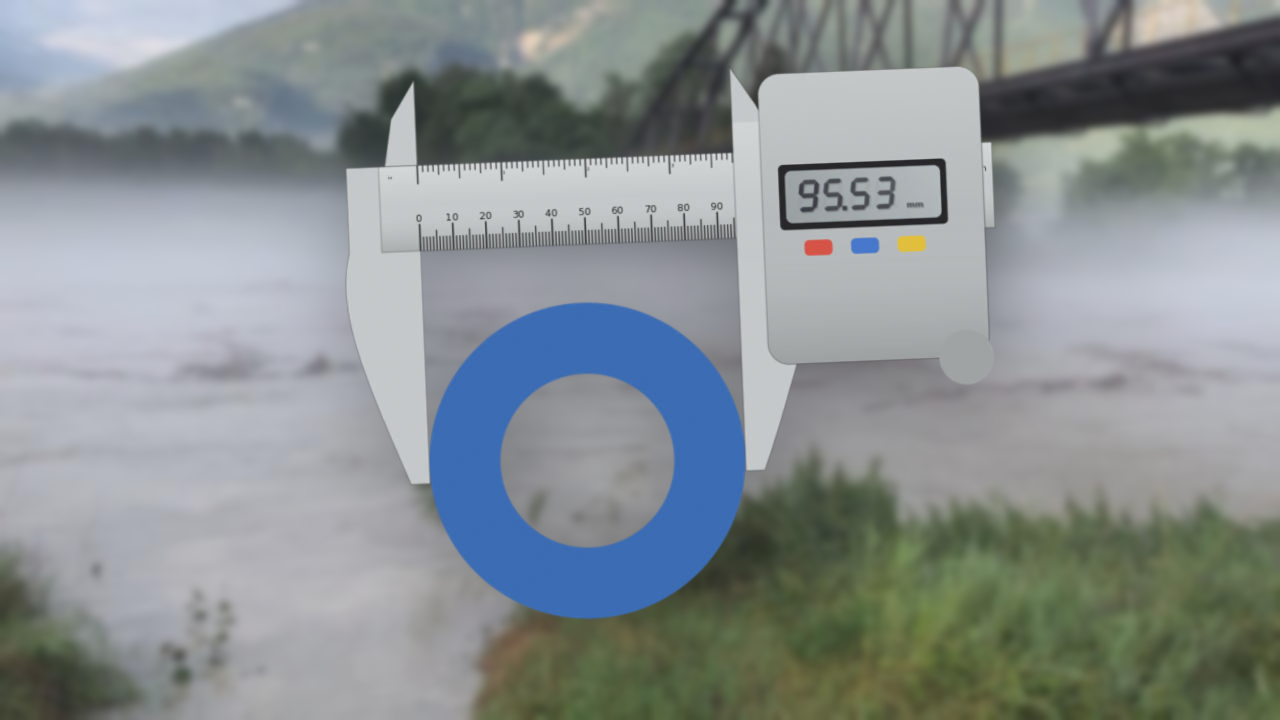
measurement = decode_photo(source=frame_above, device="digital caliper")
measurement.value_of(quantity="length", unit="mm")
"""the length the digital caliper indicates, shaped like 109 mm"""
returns 95.53 mm
